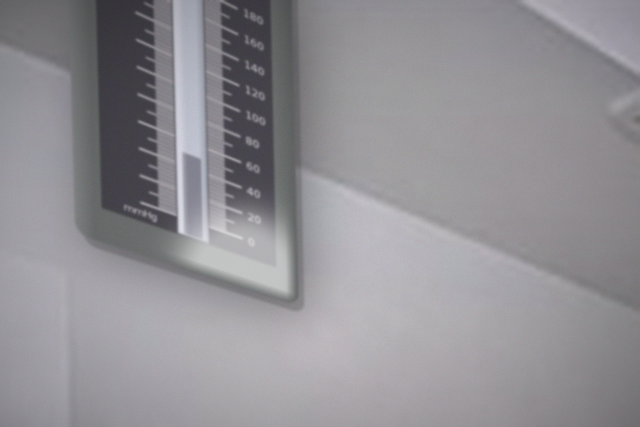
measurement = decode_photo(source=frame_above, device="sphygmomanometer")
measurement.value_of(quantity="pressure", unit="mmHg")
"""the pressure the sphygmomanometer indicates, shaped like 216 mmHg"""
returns 50 mmHg
